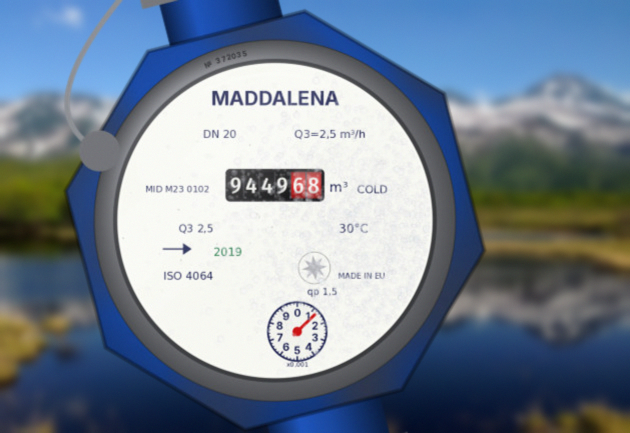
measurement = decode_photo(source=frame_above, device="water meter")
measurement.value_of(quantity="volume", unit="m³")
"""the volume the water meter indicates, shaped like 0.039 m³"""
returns 9449.681 m³
